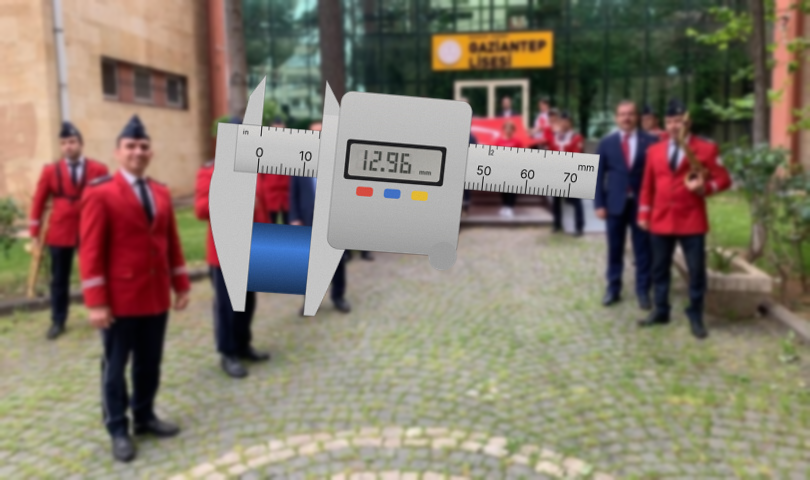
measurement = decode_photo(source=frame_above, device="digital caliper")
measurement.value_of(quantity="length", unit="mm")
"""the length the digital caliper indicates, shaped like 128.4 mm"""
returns 12.96 mm
